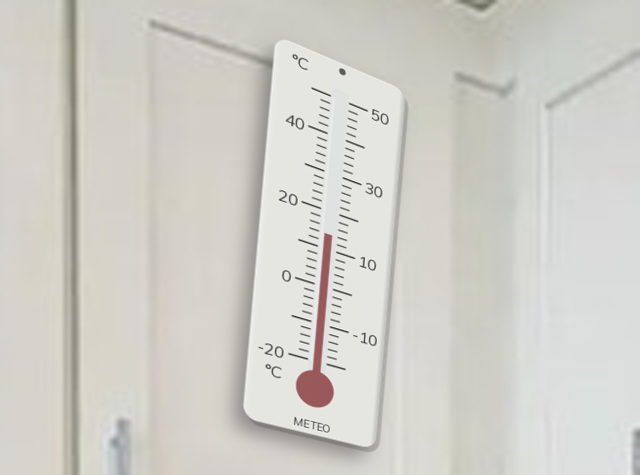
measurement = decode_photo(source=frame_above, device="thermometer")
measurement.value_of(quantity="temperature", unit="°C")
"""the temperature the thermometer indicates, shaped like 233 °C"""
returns 14 °C
